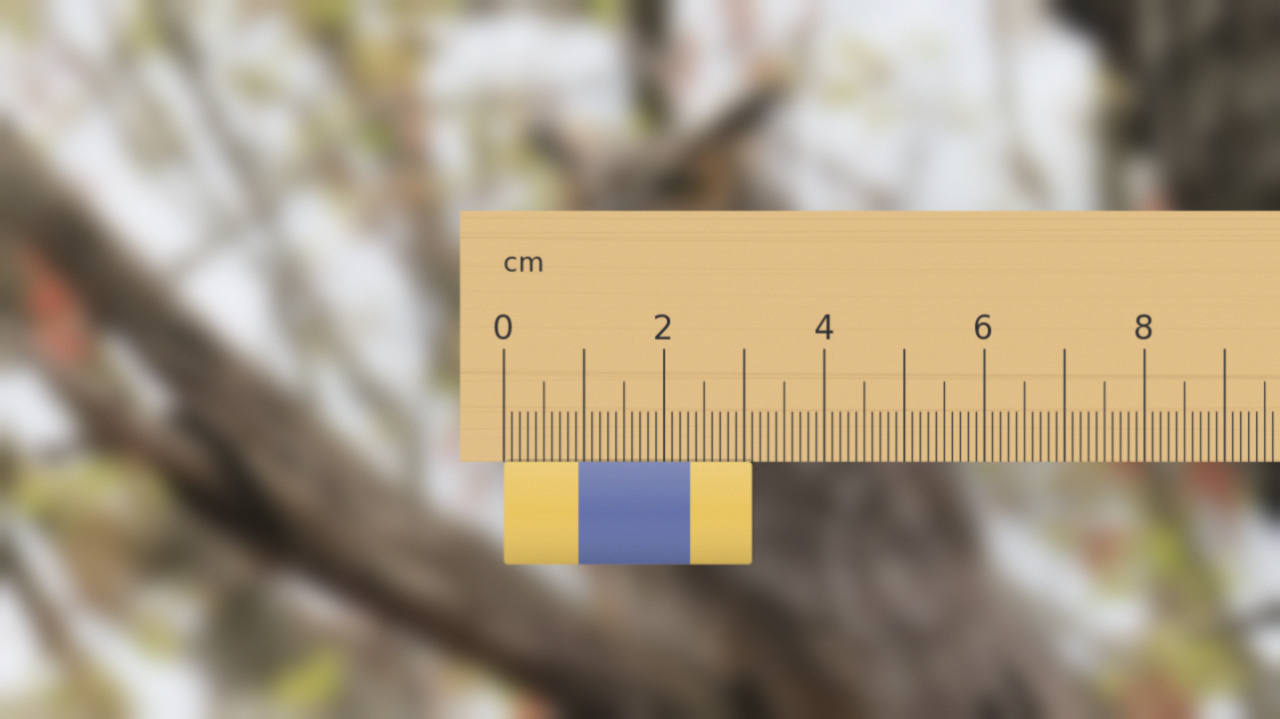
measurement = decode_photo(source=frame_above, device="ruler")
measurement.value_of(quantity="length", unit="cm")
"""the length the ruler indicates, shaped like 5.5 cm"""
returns 3.1 cm
